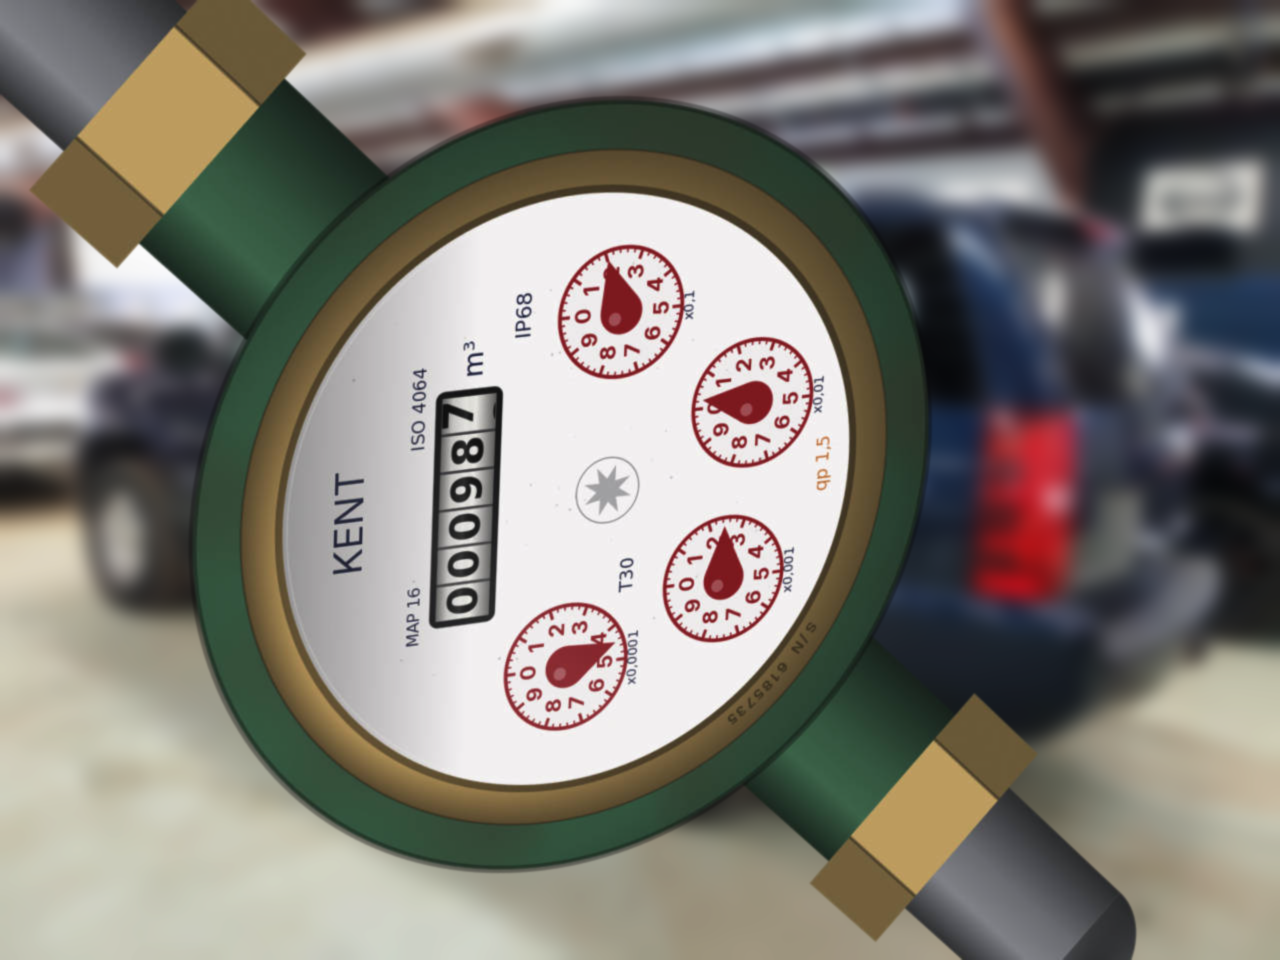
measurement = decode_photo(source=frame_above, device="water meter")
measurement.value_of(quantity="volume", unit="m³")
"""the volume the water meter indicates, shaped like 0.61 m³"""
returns 987.2024 m³
